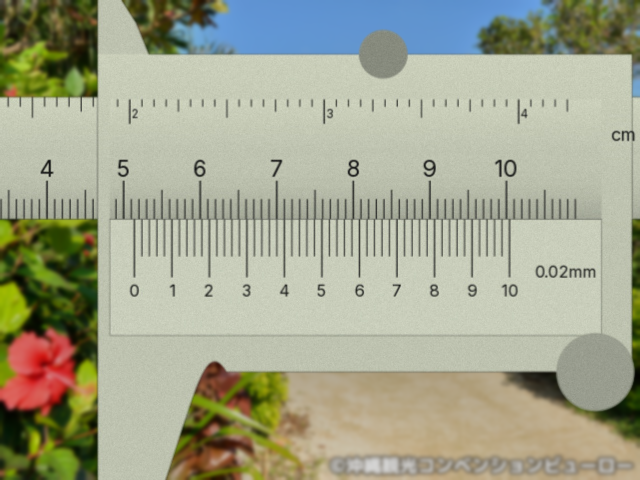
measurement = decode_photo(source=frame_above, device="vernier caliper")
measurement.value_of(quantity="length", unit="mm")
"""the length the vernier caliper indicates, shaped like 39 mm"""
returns 51.4 mm
